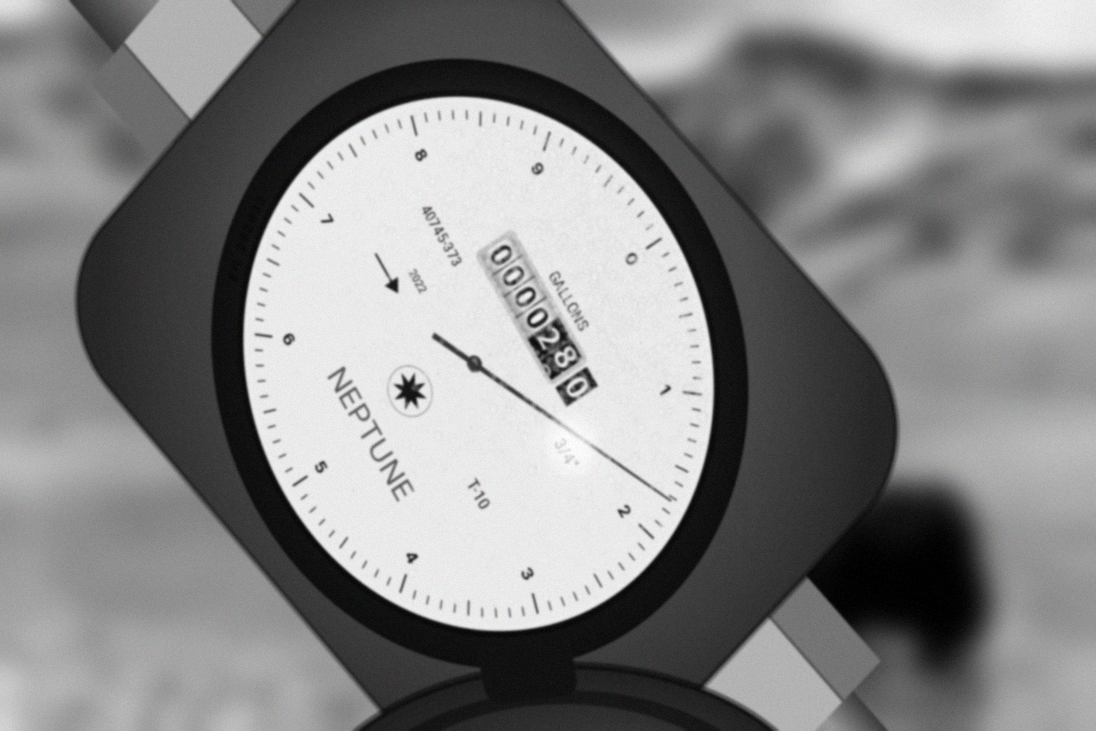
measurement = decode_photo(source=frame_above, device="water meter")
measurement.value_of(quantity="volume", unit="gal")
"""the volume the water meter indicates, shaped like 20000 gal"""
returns 281.7 gal
